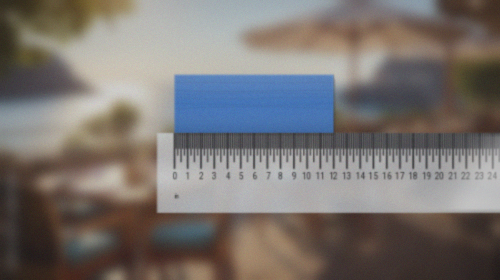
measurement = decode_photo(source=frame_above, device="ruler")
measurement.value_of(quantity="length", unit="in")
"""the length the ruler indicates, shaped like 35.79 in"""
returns 12 in
